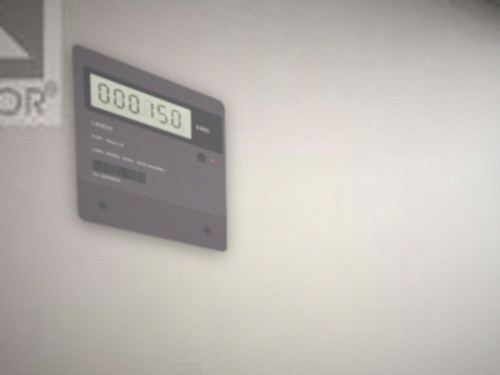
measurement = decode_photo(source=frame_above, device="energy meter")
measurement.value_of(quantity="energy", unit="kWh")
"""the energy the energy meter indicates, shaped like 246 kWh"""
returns 150 kWh
